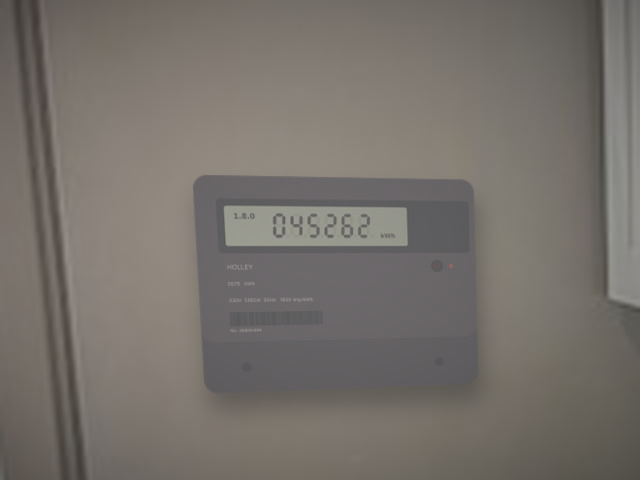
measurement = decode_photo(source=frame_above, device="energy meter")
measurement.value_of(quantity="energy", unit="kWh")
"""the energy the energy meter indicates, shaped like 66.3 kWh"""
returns 45262 kWh
